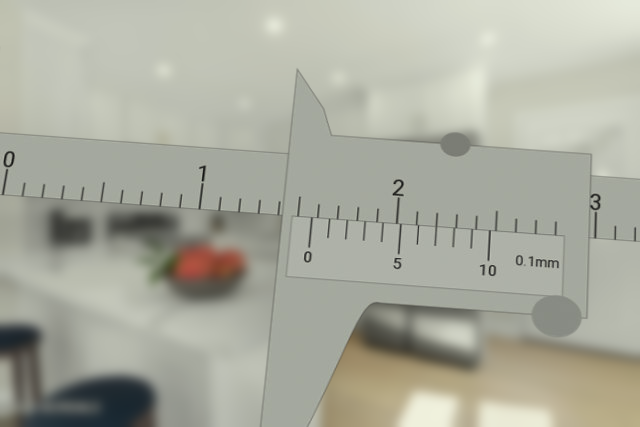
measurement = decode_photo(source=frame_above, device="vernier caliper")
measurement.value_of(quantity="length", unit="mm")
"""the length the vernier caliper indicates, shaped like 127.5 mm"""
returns 15.7 mm
